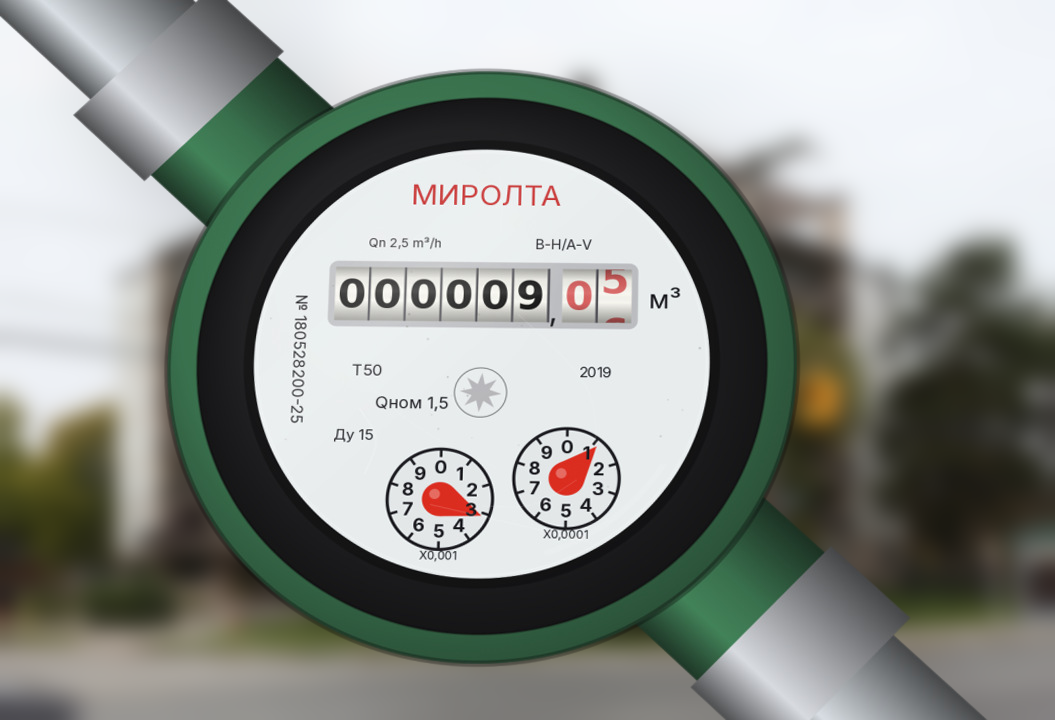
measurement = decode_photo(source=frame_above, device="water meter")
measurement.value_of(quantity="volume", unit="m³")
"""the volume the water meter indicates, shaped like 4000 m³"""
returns 9.0531 m³
